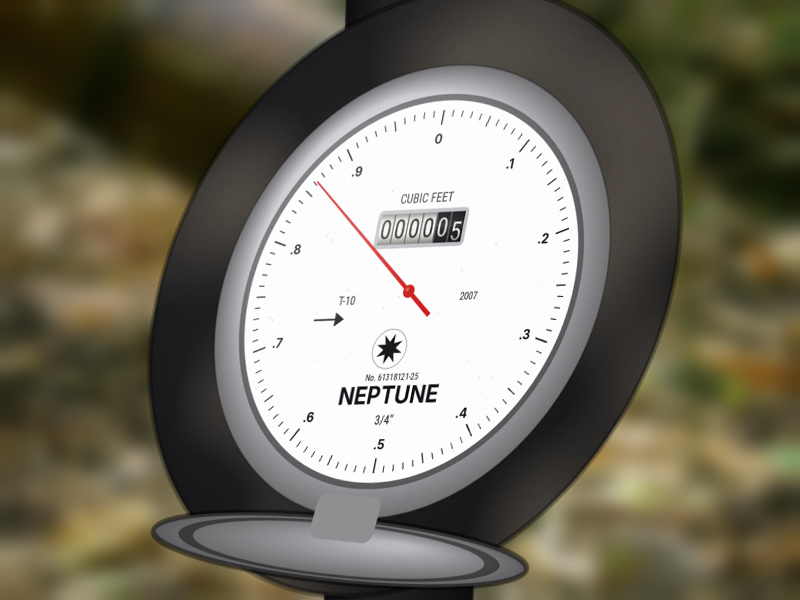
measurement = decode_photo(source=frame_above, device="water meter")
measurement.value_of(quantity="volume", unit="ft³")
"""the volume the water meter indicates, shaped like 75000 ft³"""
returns 4.86 ft³
